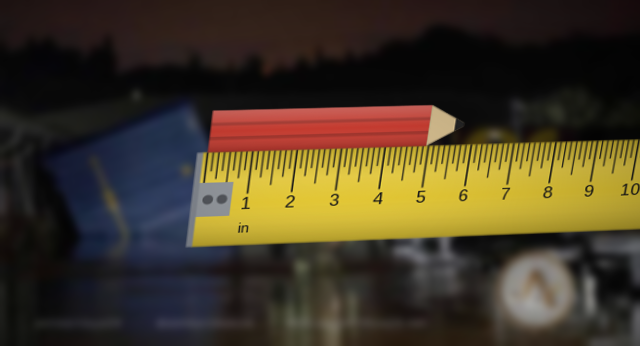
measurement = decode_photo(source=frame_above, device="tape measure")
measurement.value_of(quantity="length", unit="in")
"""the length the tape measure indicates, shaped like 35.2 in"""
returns 5.75 in
